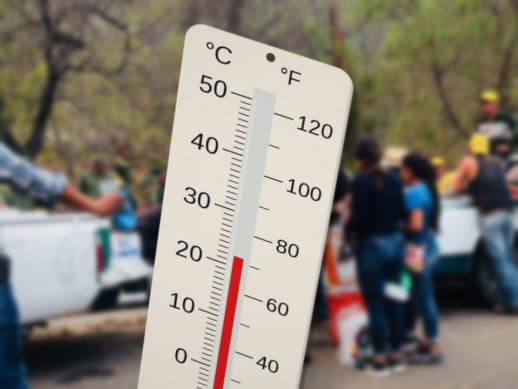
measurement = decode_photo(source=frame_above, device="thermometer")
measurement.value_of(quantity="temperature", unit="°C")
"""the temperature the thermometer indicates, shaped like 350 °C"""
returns 22 °C
